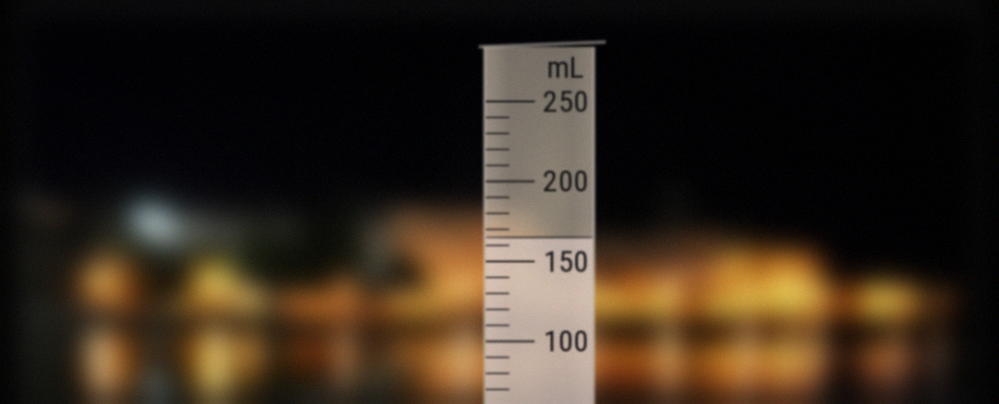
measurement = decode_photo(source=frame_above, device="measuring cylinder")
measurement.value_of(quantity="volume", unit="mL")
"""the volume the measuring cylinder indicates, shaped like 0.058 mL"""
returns 165 mL
